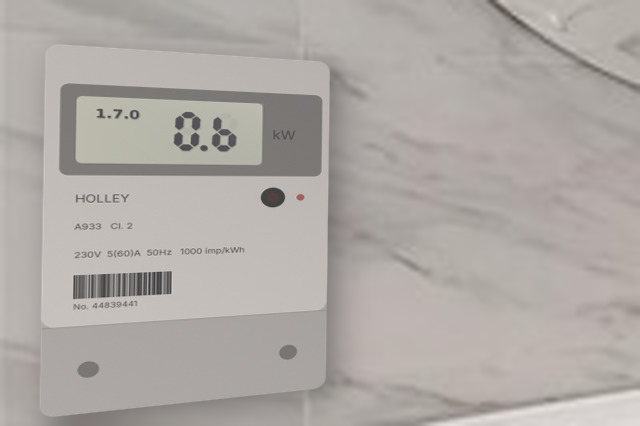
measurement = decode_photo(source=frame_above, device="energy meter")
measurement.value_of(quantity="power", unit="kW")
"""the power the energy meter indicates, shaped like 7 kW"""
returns 0.6 kW
